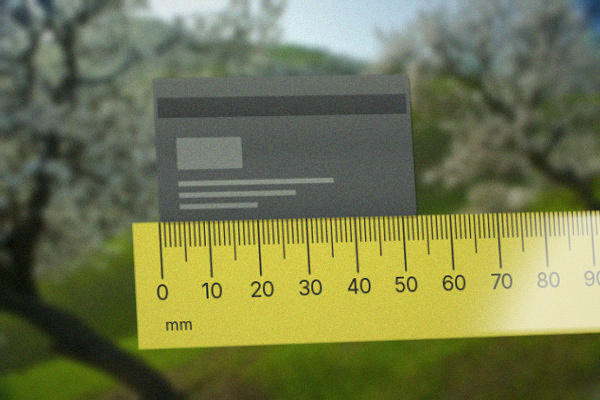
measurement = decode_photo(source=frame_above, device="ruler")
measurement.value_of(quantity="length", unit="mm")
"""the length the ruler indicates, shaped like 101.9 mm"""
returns 53 mm
